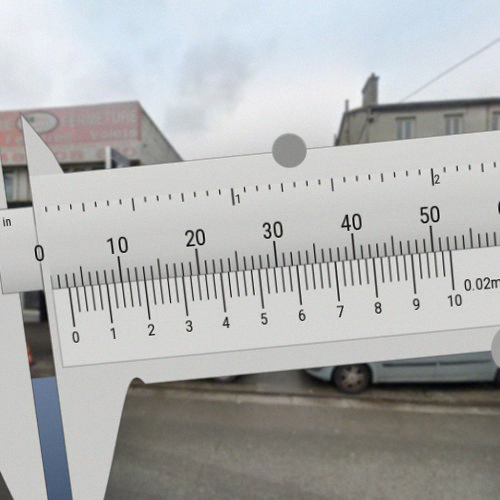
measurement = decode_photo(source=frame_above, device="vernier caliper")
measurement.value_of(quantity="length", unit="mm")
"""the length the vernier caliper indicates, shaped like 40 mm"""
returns 3.2 mm
